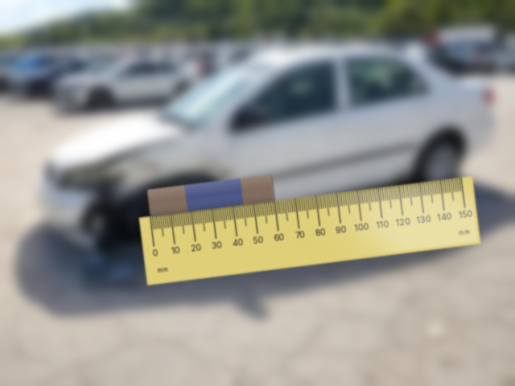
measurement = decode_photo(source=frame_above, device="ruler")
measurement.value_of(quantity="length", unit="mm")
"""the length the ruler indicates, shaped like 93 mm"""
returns 60 mm
